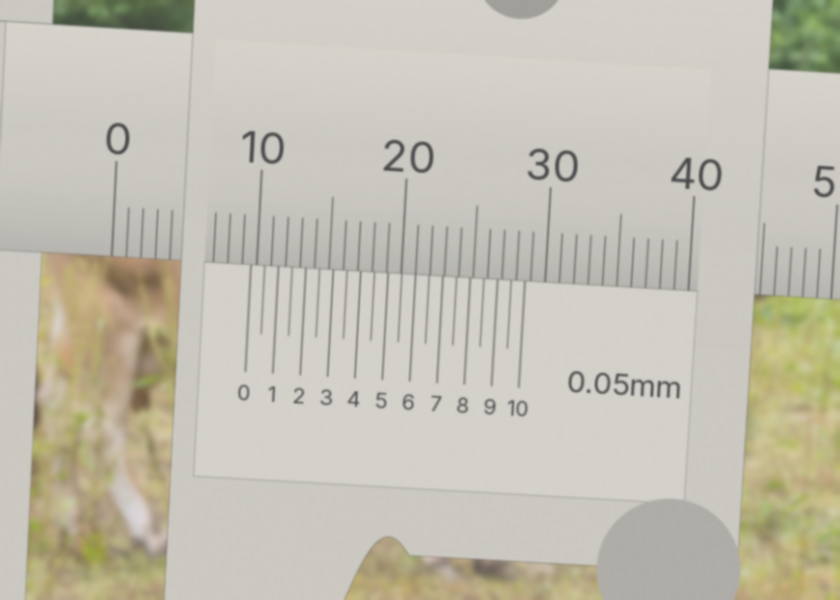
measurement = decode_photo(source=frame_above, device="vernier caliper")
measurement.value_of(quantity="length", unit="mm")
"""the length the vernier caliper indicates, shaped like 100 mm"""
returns 9.6 mm
